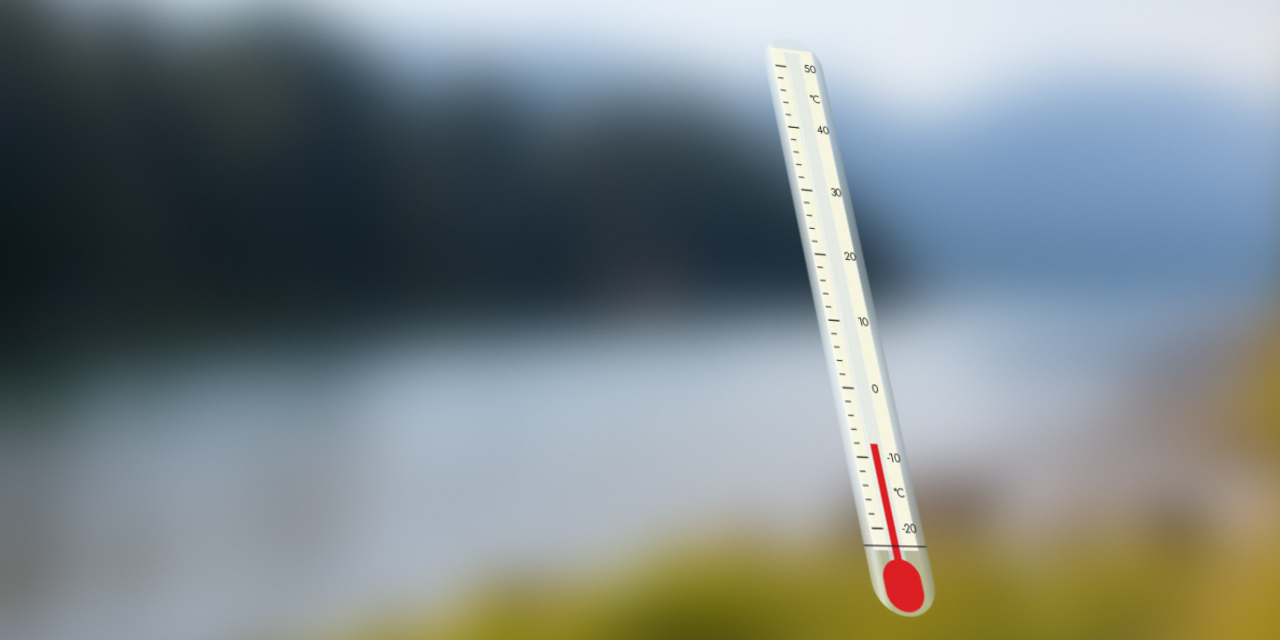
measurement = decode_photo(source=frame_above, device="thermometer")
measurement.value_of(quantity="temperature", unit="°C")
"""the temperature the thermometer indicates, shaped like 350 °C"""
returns -8 °C
